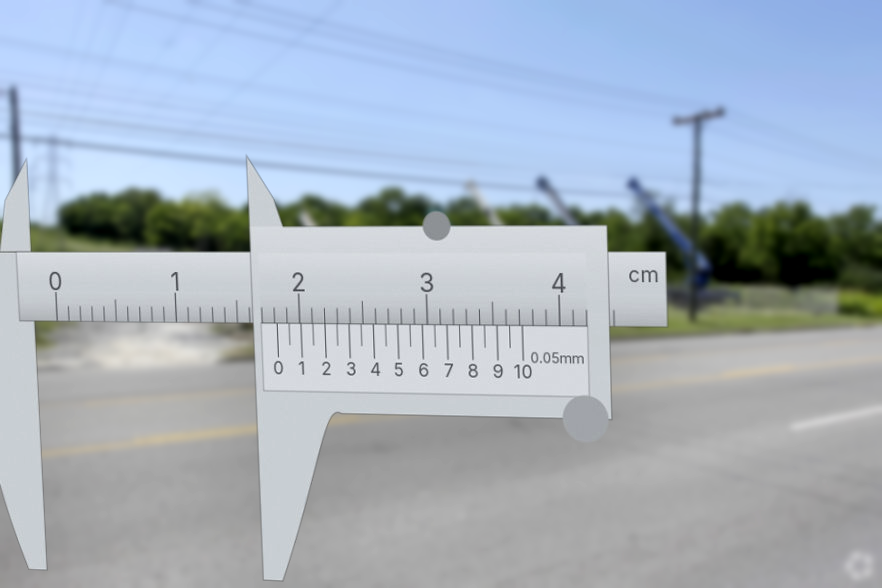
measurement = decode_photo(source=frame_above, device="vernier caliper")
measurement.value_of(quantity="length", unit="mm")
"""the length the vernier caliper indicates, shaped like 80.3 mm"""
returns 18.2 mm
